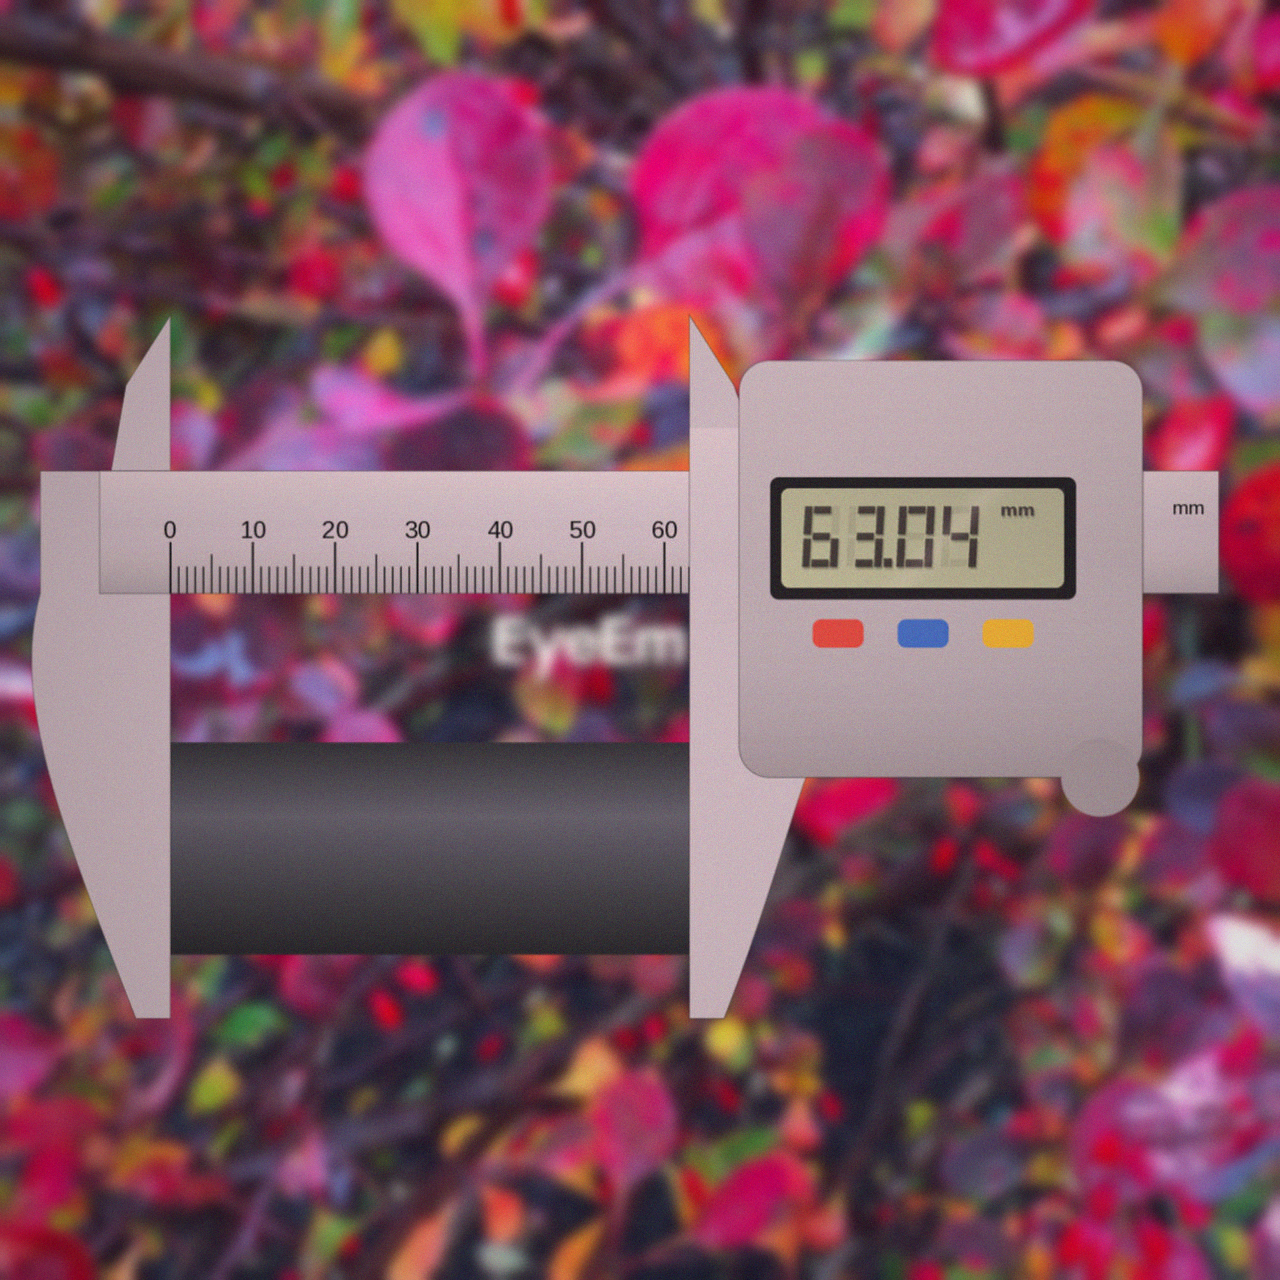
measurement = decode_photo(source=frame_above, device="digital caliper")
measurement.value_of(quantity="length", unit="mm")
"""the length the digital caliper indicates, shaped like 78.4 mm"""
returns 63.04 mm
